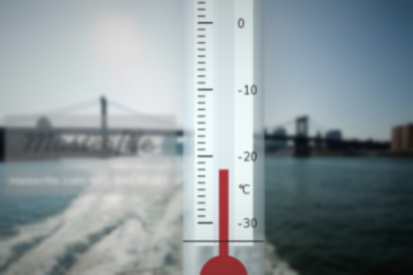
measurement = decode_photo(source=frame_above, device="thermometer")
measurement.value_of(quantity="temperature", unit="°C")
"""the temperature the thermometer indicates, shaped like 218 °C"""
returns -22 °C
